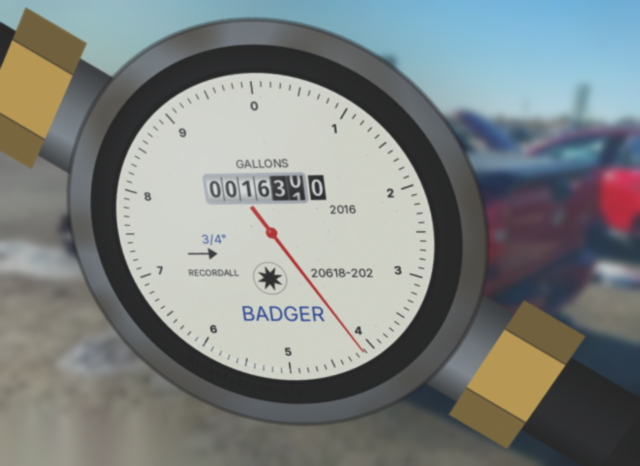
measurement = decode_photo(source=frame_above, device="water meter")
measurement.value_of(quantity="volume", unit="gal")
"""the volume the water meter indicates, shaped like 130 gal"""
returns 16304.1 gal
